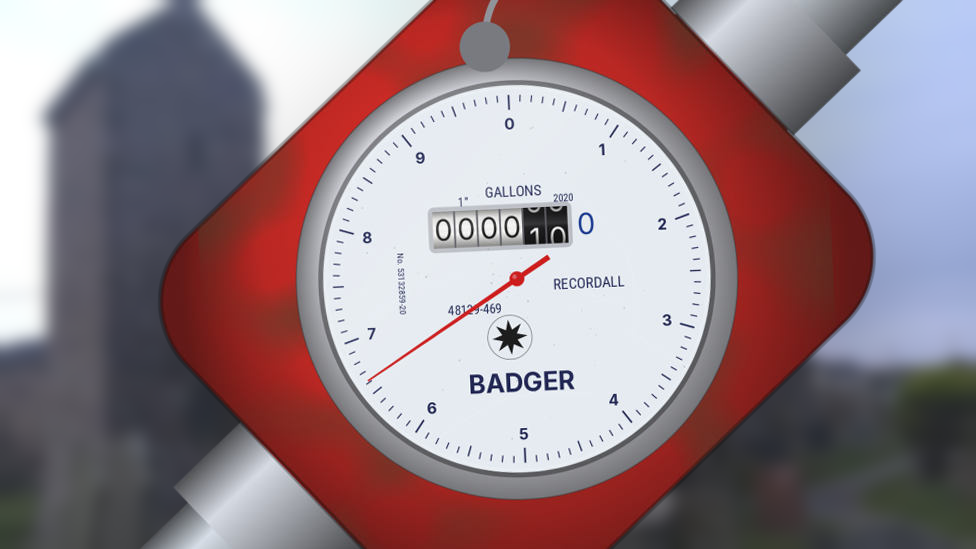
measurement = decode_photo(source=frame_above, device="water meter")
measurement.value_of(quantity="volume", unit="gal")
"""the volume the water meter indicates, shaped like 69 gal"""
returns 96.6 gal
